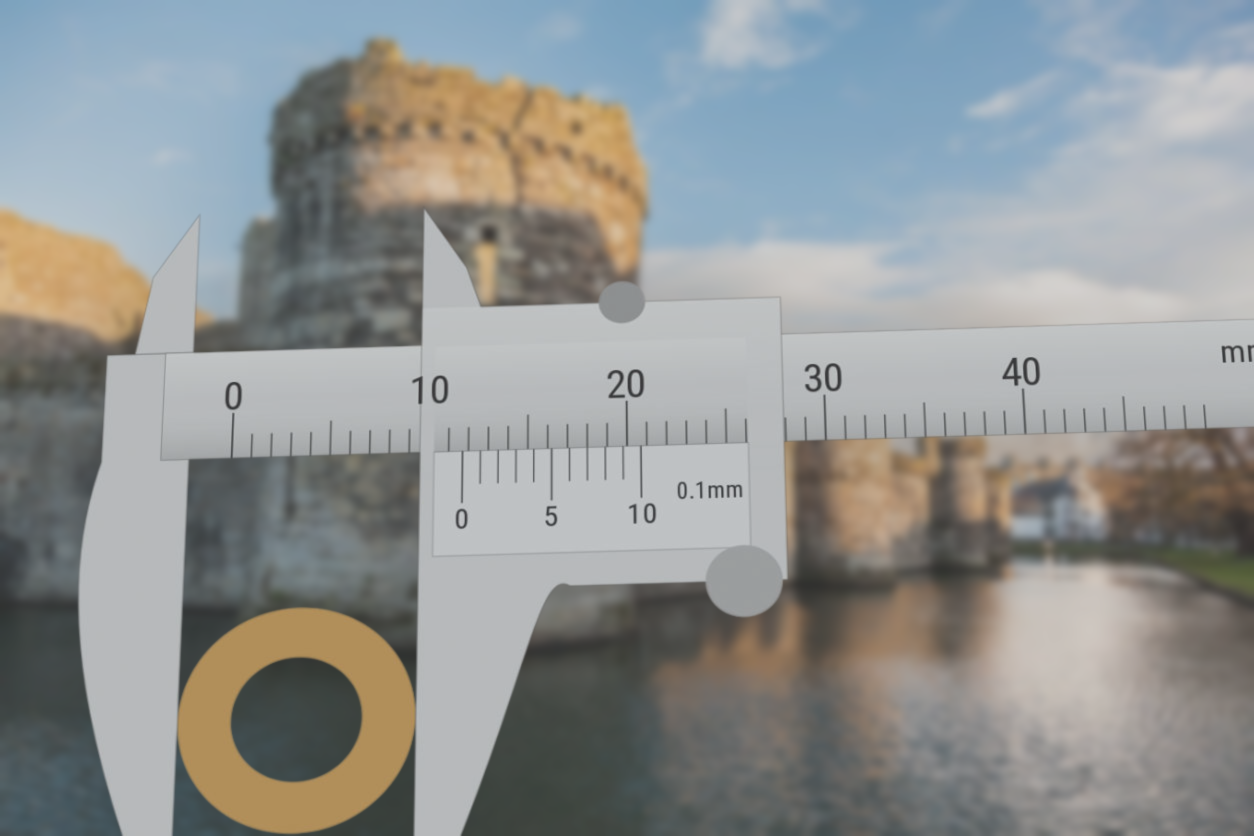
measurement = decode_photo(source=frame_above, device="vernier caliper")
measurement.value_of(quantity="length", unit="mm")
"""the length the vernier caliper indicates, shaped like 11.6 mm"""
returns 11.7 mm
